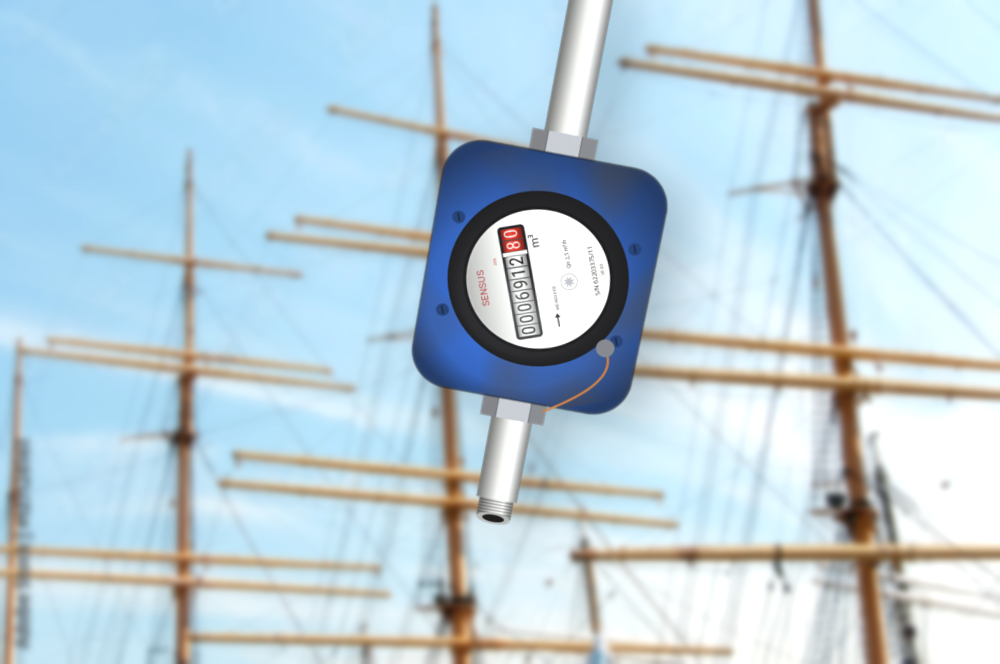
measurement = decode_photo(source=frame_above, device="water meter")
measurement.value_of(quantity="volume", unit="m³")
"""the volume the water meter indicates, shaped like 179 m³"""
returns 6912.80 m³
